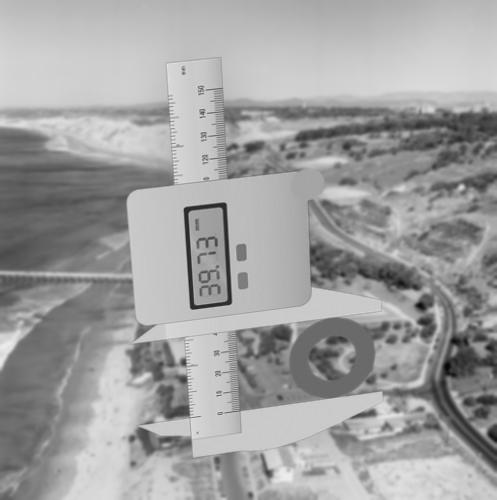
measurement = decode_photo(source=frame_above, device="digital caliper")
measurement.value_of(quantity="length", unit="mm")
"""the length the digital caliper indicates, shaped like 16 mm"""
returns 39.73 mm
